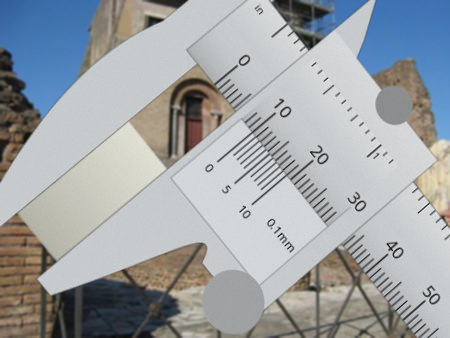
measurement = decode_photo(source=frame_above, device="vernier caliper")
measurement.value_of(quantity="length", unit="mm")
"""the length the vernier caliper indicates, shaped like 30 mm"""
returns 10.0 mm
